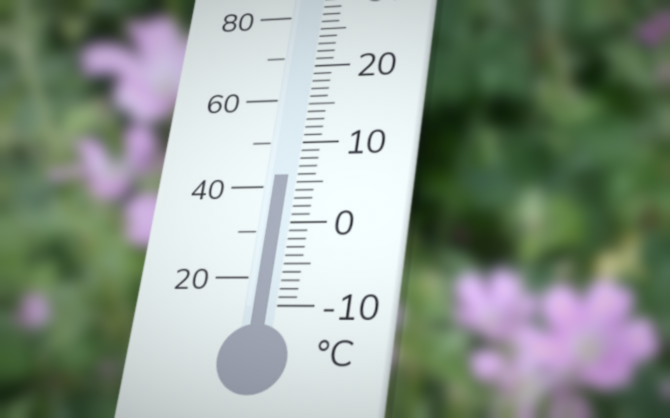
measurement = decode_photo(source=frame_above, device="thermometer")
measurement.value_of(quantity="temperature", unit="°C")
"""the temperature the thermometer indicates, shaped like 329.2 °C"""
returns 6 °C
